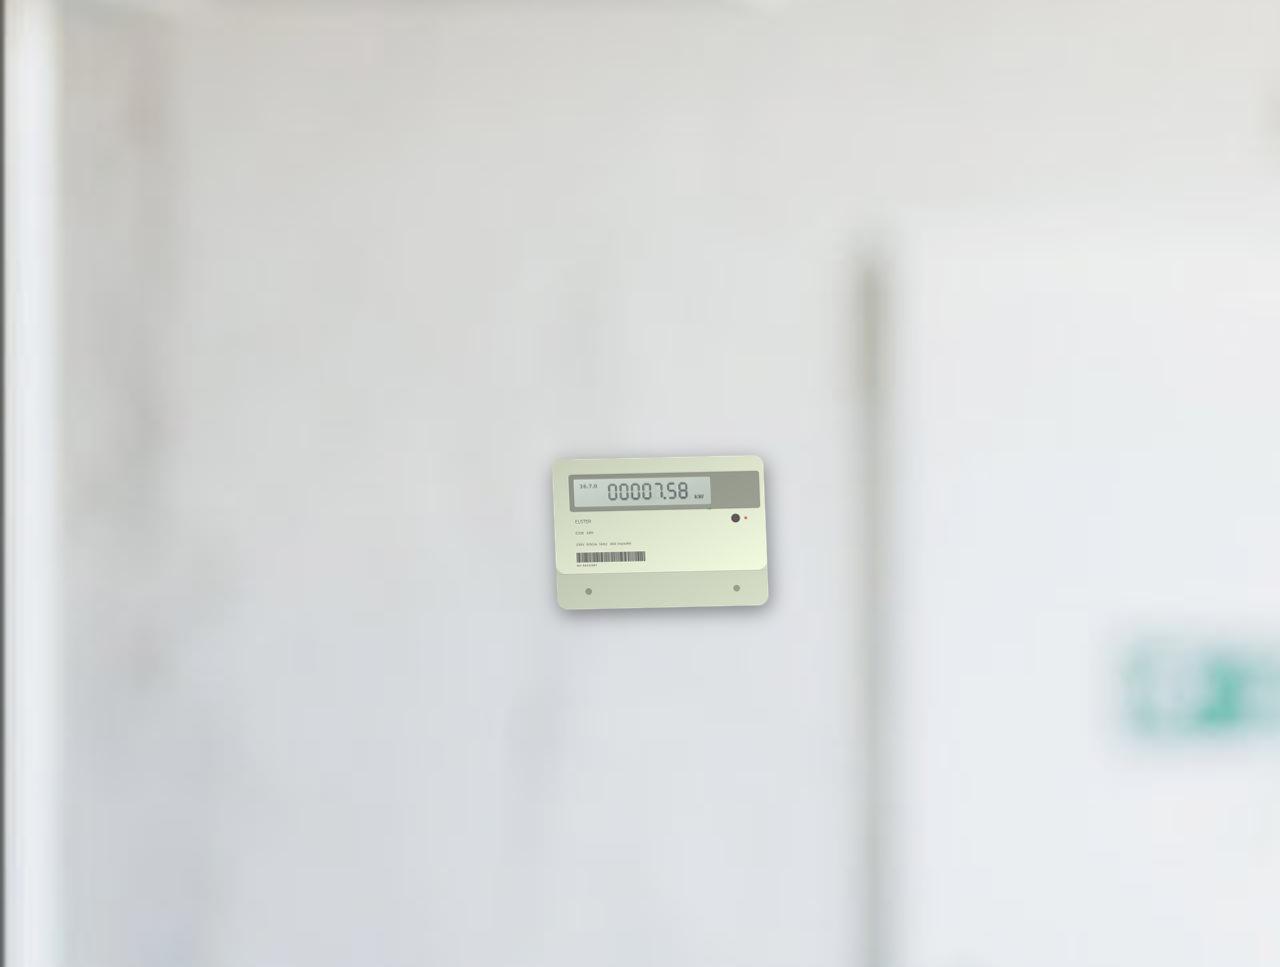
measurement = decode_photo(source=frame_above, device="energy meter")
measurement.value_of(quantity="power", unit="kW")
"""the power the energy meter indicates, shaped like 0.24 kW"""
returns 7.58 kW
